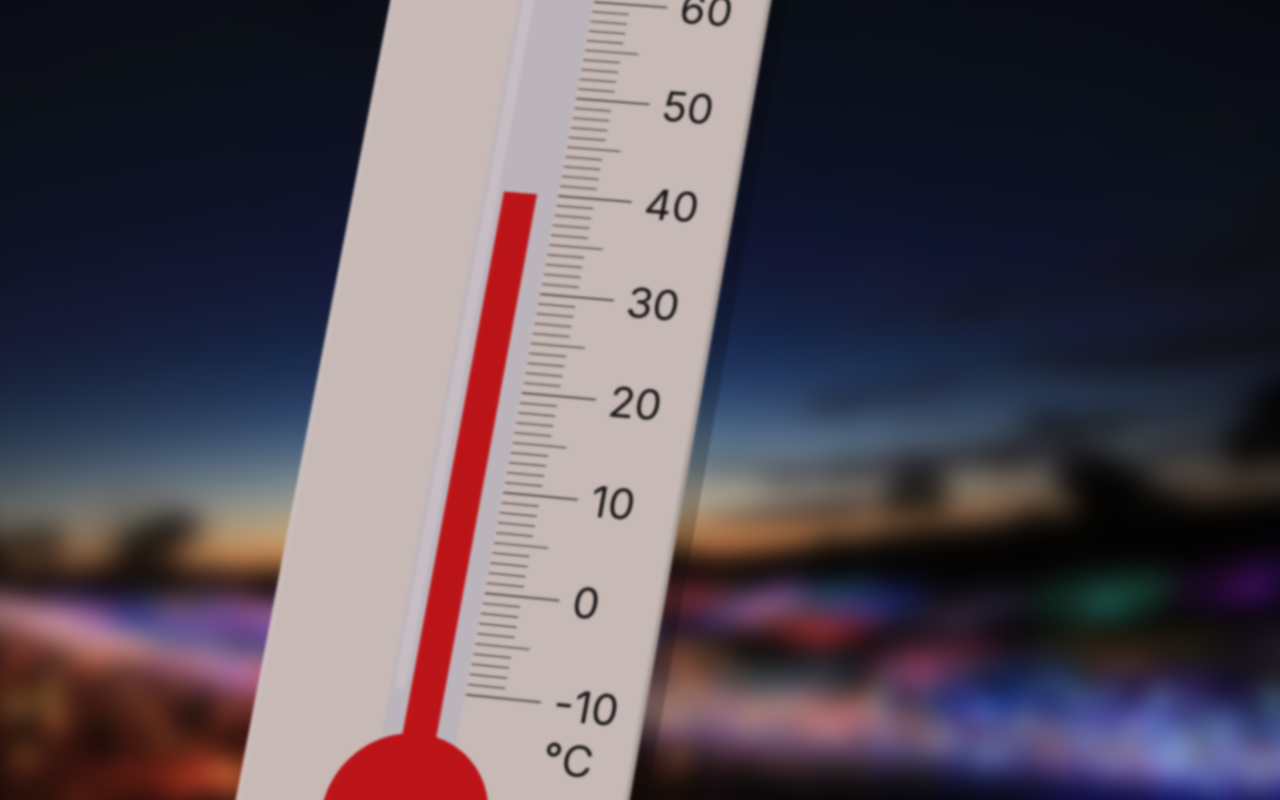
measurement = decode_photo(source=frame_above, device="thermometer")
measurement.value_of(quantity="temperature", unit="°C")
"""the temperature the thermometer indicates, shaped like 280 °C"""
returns 40 °C
